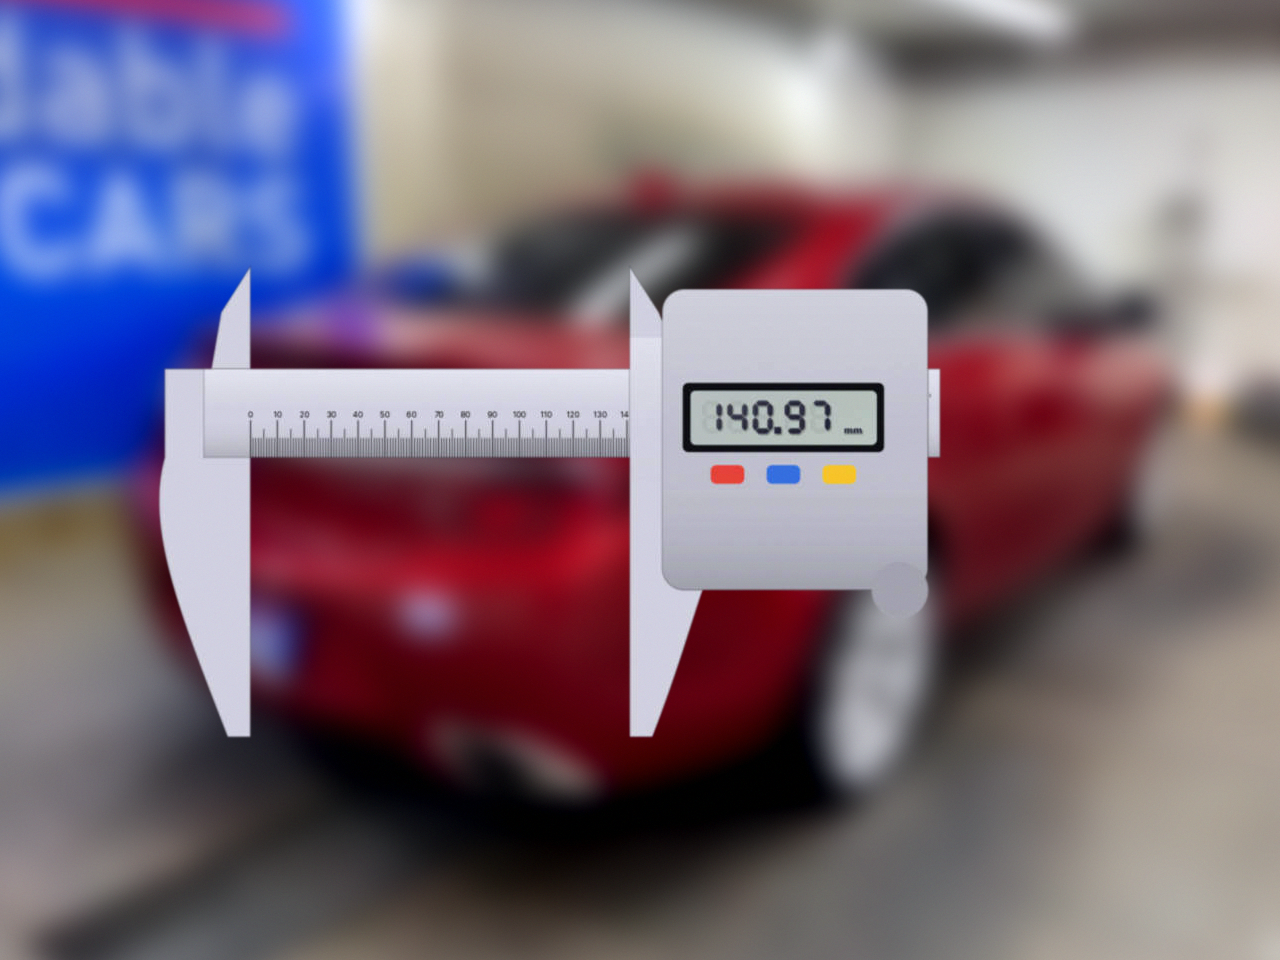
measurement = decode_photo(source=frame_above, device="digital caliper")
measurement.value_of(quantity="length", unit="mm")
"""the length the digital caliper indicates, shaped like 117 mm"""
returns 140.97 mm
